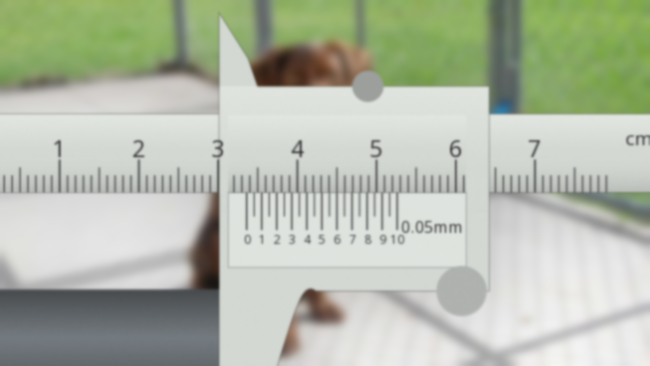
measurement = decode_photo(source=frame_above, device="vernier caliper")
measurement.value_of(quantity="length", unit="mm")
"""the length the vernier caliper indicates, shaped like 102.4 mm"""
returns 33.6 mm
